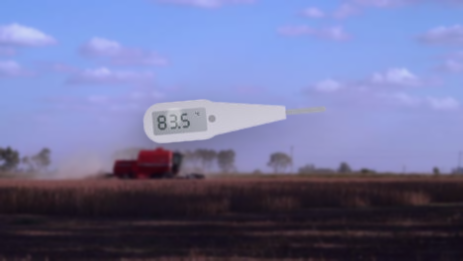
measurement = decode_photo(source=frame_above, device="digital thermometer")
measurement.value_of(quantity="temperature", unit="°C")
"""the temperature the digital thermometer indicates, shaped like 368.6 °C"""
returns 83.5 °C
